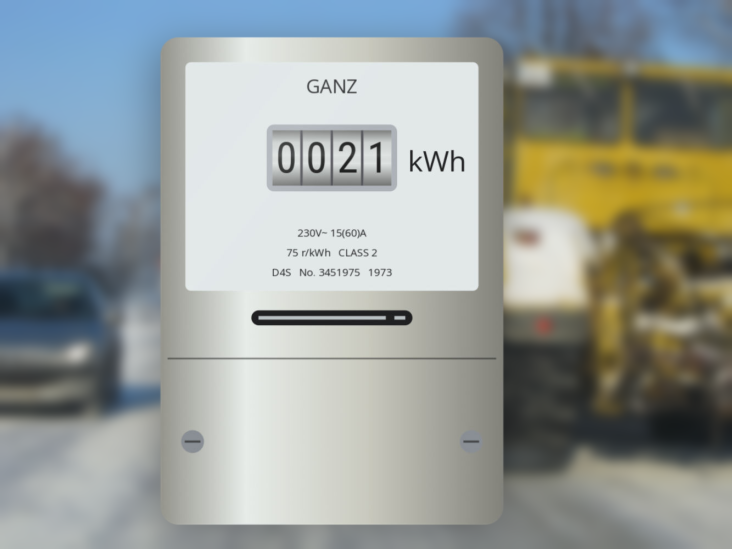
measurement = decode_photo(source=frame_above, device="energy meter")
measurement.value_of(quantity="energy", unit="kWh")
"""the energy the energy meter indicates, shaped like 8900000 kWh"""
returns 21 kWh
